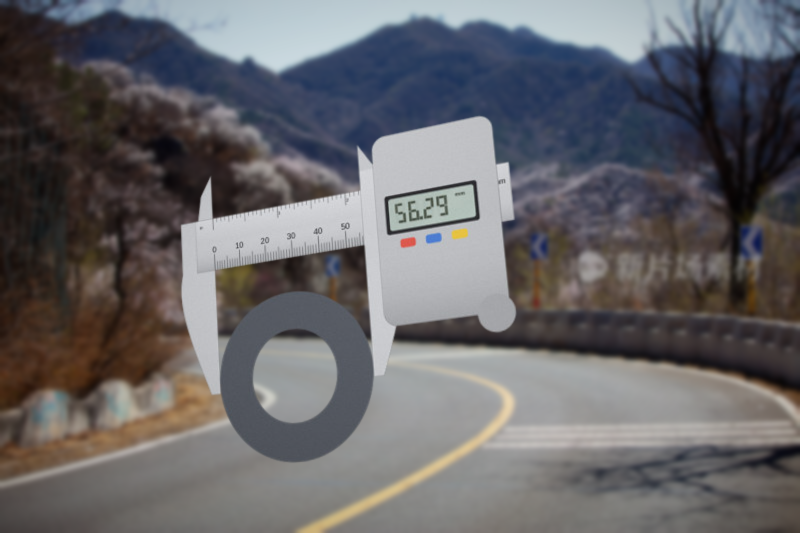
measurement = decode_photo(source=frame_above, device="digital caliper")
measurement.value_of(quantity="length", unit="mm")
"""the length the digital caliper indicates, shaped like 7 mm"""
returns 56.29 mm
